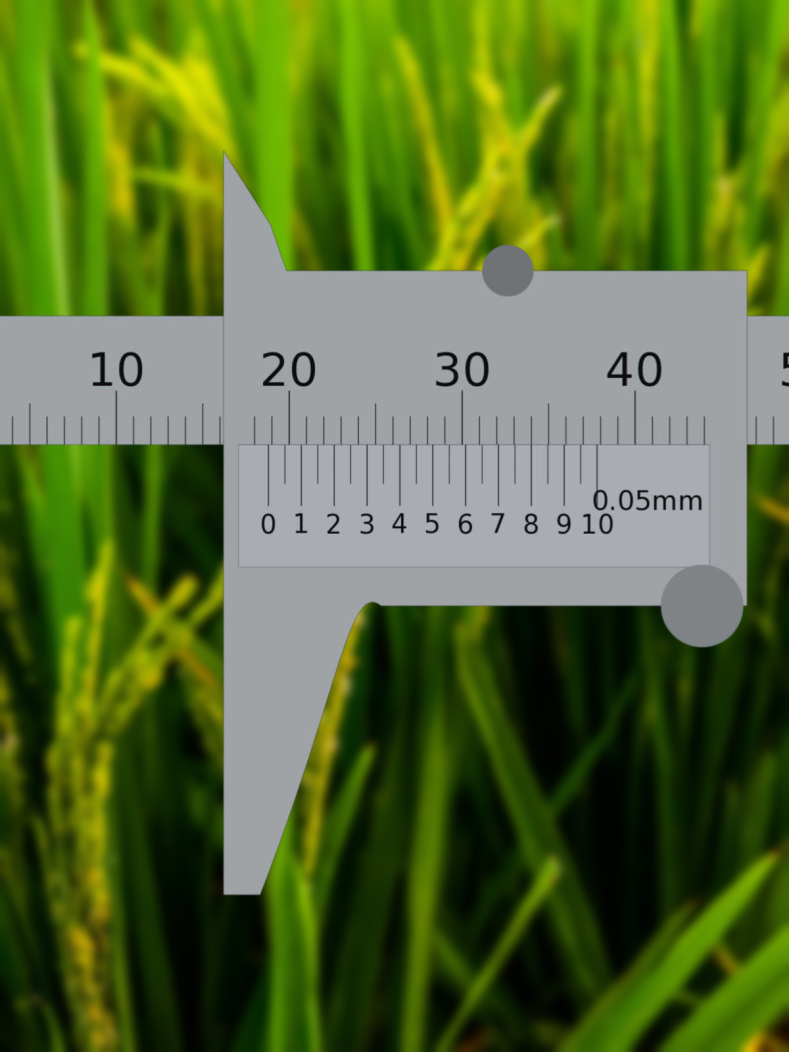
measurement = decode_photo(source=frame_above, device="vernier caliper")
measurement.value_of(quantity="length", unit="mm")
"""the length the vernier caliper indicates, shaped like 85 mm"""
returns 18.8 mm
